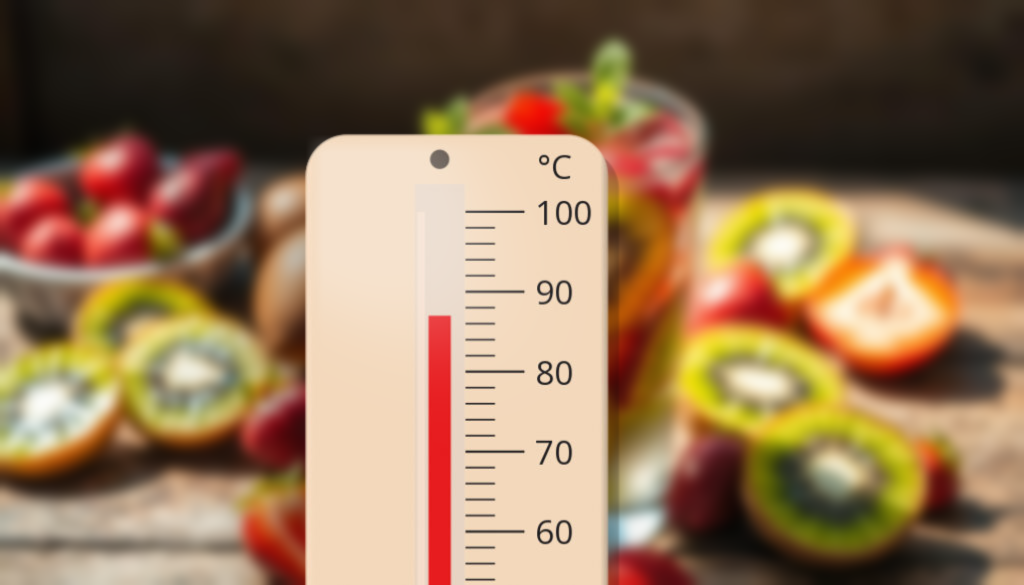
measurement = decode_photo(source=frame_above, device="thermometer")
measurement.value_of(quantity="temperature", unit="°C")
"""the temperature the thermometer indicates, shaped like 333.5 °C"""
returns 87 °C
